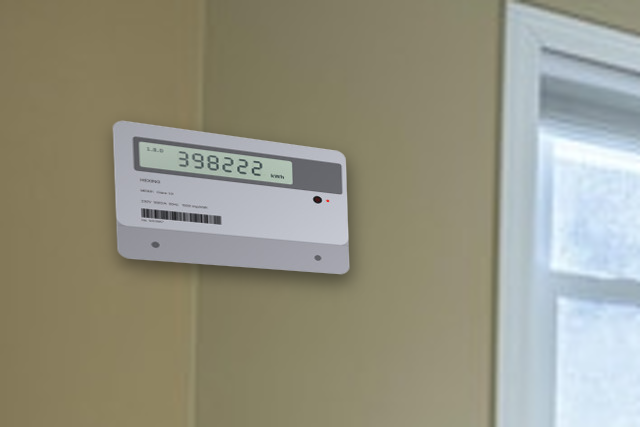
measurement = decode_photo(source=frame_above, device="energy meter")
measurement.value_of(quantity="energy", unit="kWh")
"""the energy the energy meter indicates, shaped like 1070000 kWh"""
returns 398222 kWh
